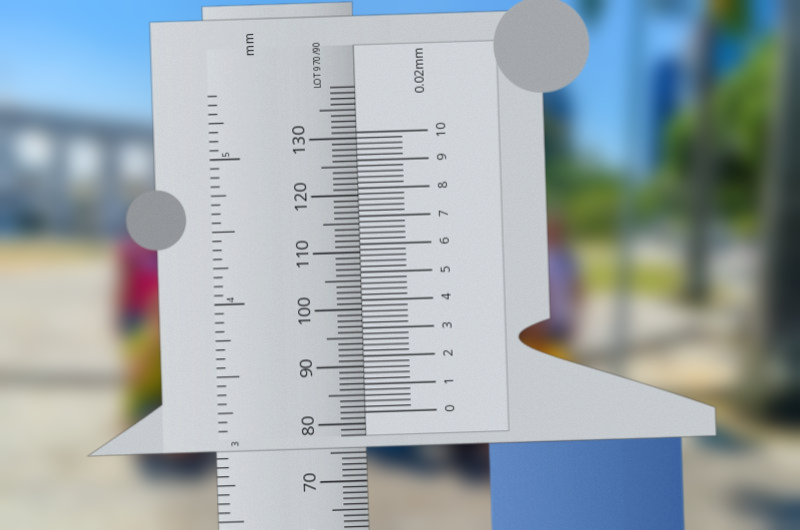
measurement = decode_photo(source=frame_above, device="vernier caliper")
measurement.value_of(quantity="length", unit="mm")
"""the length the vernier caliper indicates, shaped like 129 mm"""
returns 82.0 mm
